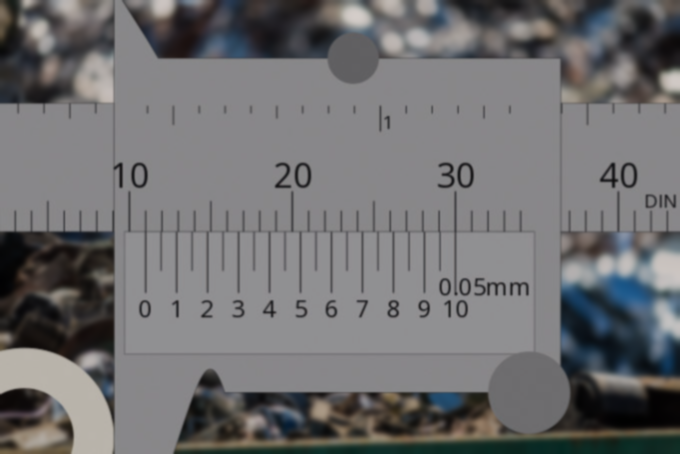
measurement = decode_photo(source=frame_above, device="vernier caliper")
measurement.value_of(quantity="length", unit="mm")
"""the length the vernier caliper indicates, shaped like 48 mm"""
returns 11.0 mm
